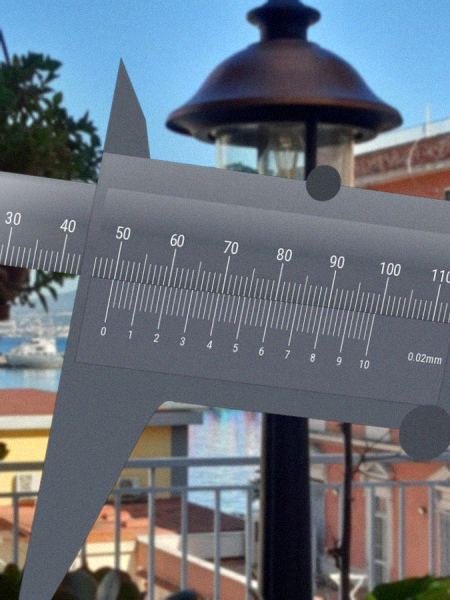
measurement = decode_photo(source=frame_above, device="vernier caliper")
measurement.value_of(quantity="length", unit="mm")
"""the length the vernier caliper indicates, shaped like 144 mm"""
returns 49.8 mm
